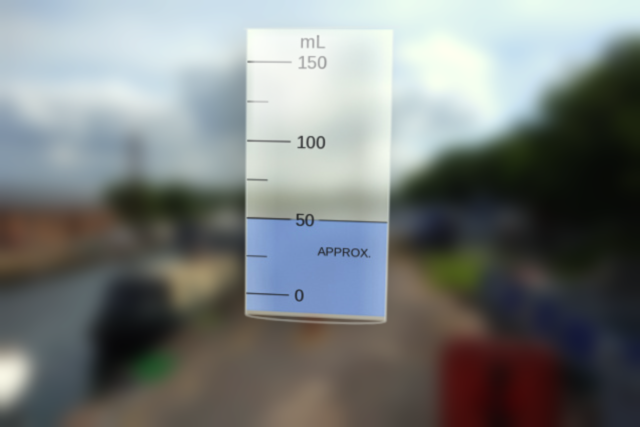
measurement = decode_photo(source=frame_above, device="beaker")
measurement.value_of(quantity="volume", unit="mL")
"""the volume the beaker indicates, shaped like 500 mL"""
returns 50 mL
